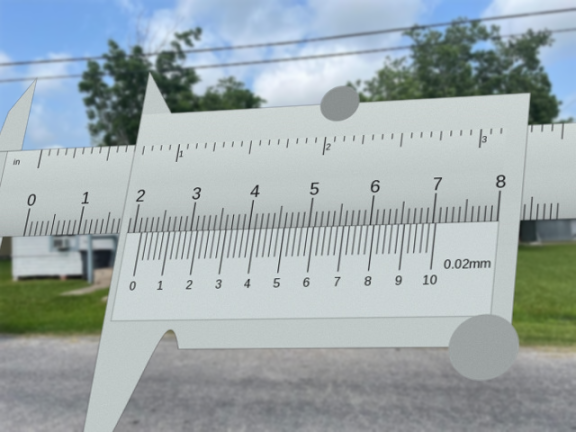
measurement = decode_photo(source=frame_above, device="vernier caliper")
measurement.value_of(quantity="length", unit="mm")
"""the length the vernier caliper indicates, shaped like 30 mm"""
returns 21.4 mm
